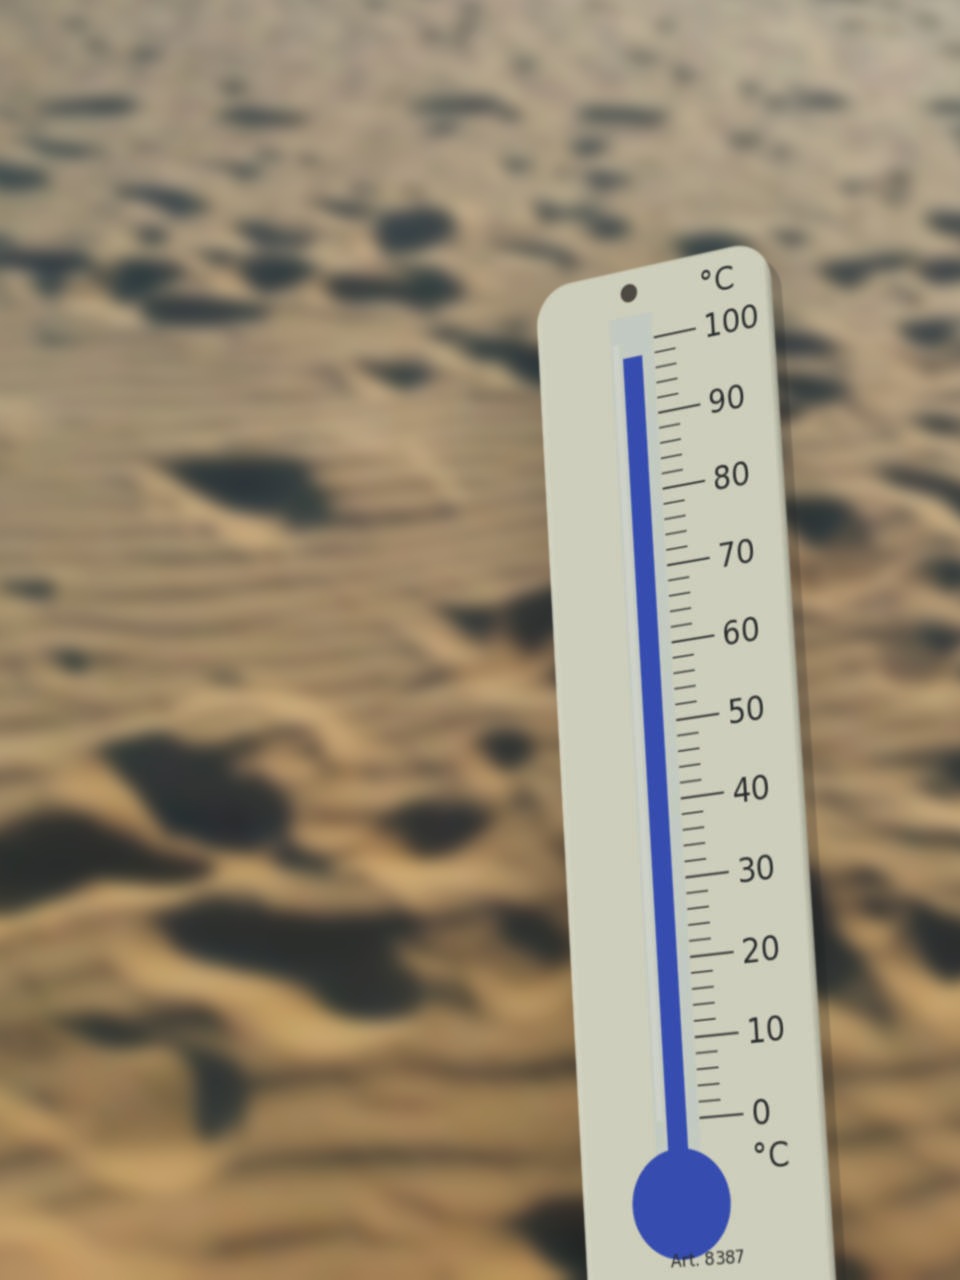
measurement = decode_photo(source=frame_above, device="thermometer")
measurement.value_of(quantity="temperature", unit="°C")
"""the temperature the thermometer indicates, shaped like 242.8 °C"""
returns 98 °C
